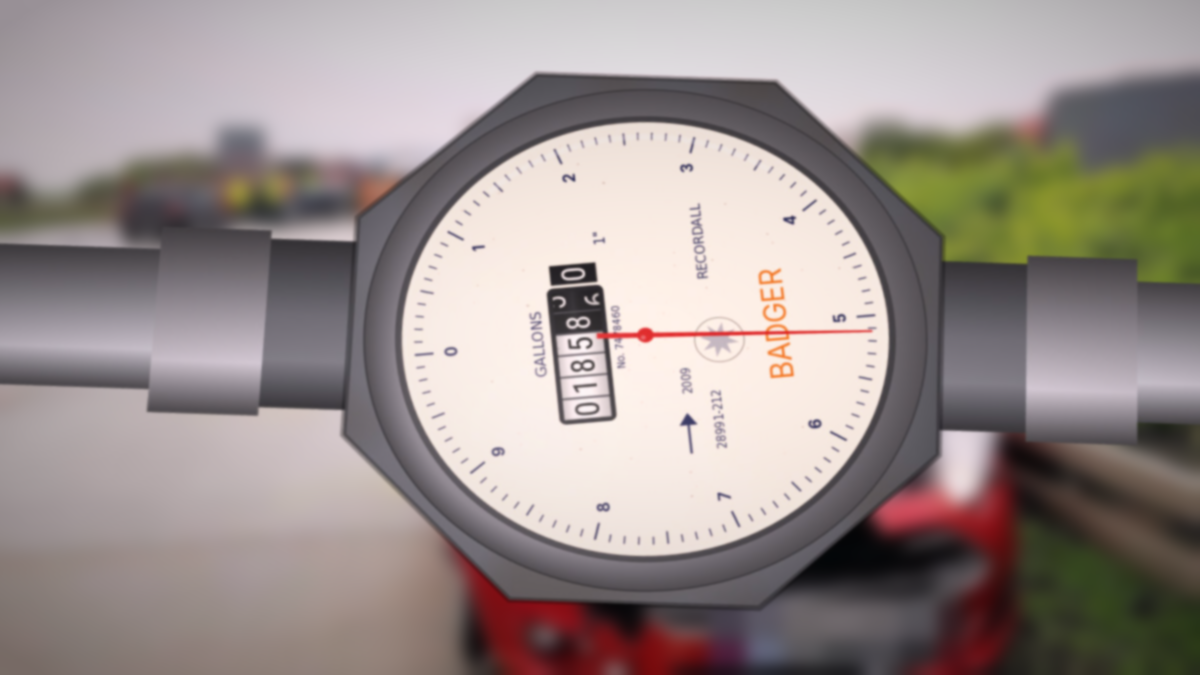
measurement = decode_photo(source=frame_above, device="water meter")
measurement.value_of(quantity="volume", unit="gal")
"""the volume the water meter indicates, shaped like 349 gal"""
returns 185855.1 gal
